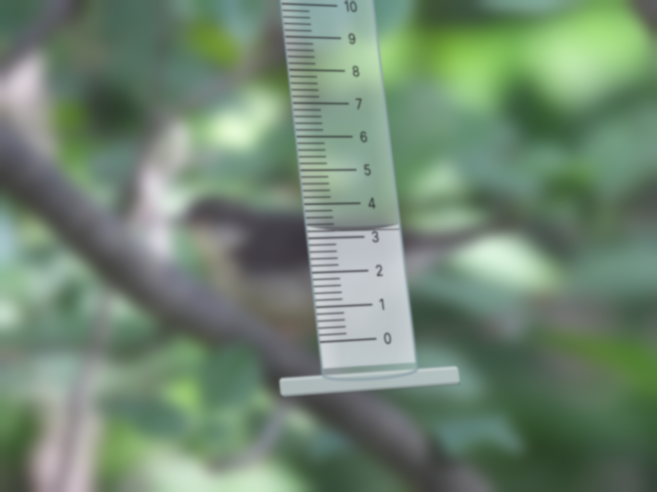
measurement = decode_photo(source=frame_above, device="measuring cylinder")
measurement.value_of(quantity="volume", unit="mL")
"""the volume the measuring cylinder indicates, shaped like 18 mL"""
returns 3.2 mL
